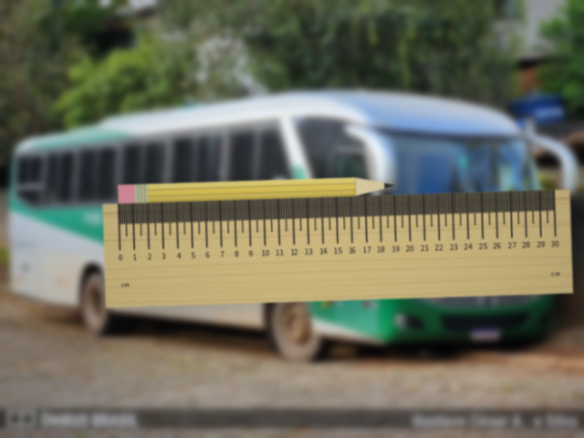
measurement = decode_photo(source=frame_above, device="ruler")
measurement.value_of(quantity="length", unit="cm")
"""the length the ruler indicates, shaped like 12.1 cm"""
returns 19 cm
